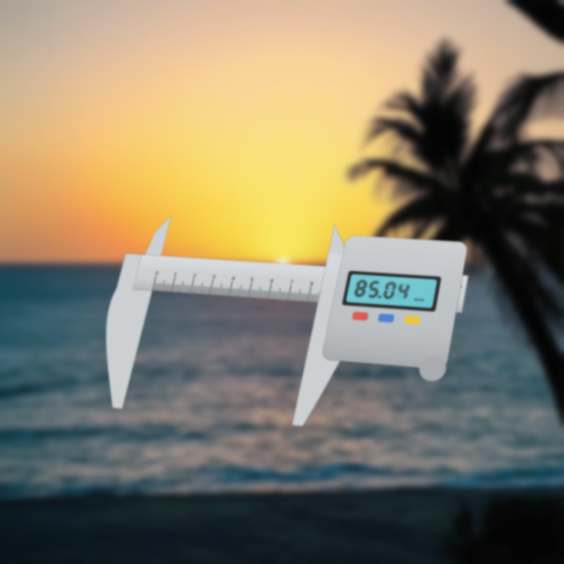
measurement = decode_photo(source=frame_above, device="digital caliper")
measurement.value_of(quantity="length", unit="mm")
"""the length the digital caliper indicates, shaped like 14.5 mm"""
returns 85.04 mm
